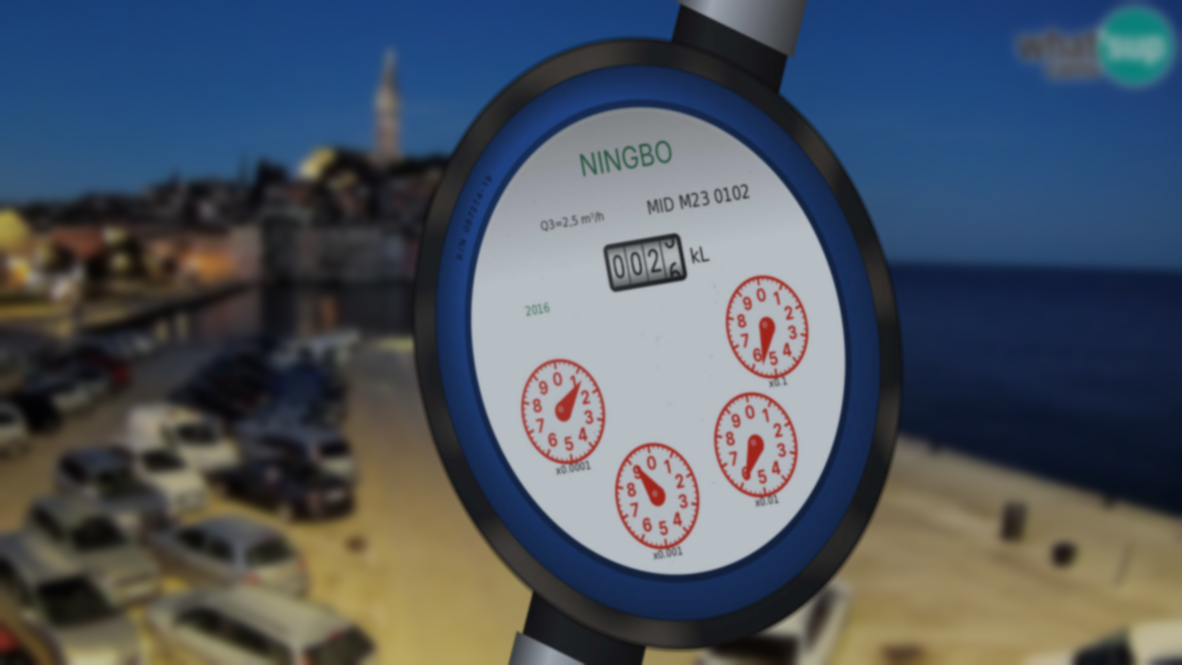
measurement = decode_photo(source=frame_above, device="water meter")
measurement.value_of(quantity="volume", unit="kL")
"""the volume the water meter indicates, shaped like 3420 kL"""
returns 25.5591 kL
